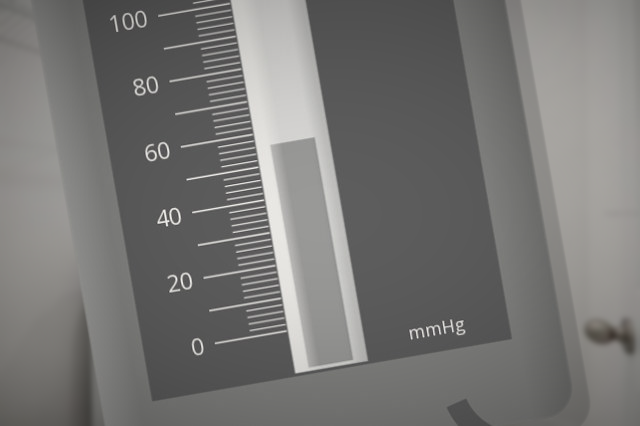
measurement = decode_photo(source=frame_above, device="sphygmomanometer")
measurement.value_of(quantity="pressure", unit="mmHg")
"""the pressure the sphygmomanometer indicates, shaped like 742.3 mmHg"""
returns 56 mmHg
